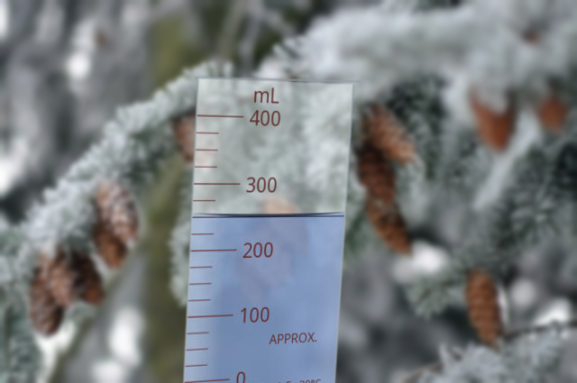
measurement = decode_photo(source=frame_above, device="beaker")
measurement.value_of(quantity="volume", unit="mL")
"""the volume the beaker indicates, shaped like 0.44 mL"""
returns 250 mL
